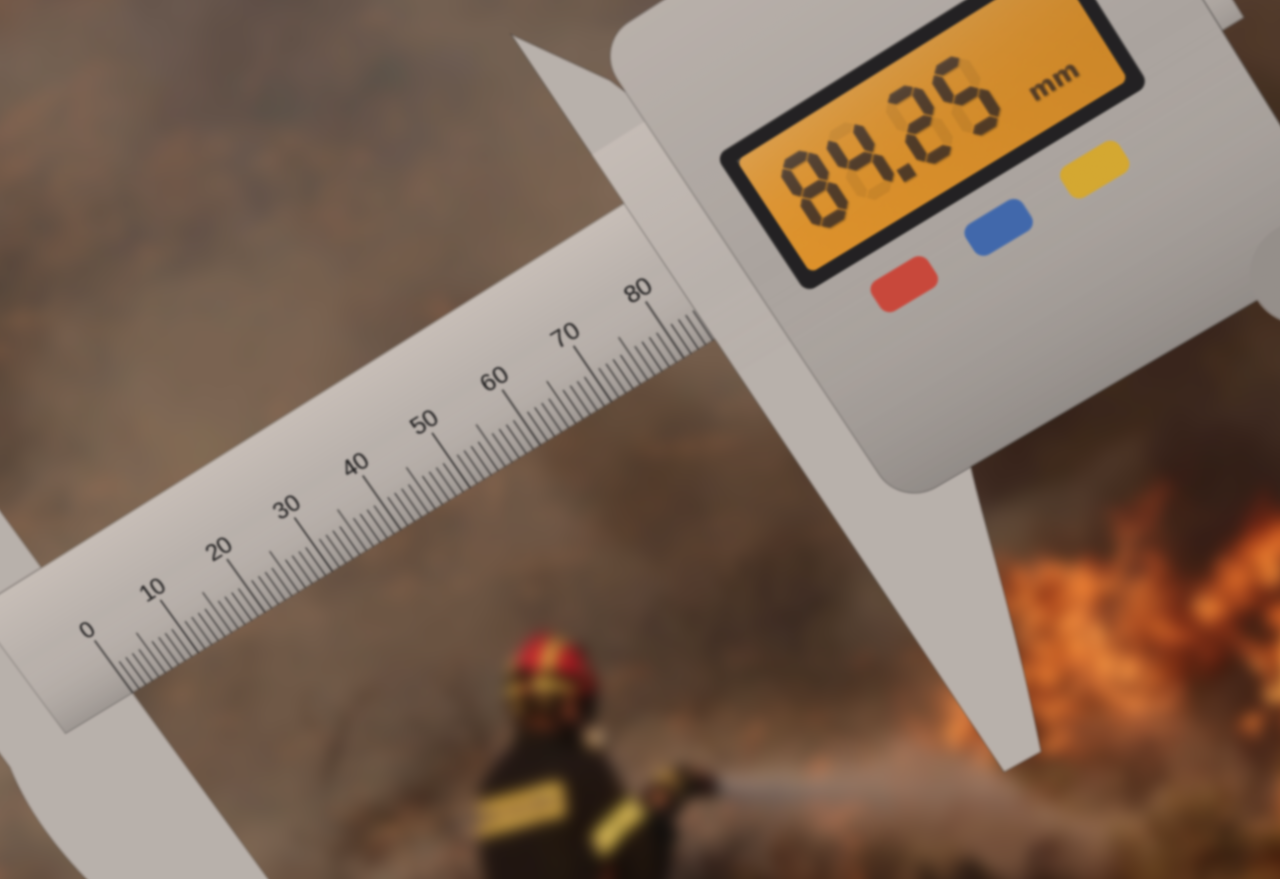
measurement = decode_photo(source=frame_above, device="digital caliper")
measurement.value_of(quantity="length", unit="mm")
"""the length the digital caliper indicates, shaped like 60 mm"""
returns 84.25 mm
